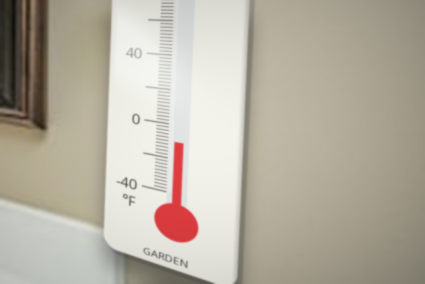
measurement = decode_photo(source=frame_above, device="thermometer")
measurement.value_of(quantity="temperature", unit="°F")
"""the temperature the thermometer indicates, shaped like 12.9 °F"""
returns -10 °F
